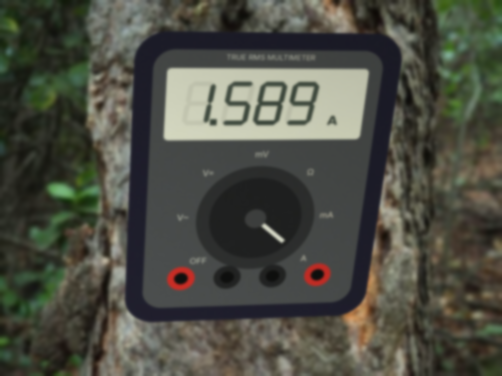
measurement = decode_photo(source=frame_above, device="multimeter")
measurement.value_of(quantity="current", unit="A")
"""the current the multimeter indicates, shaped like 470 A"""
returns 1.589 A
